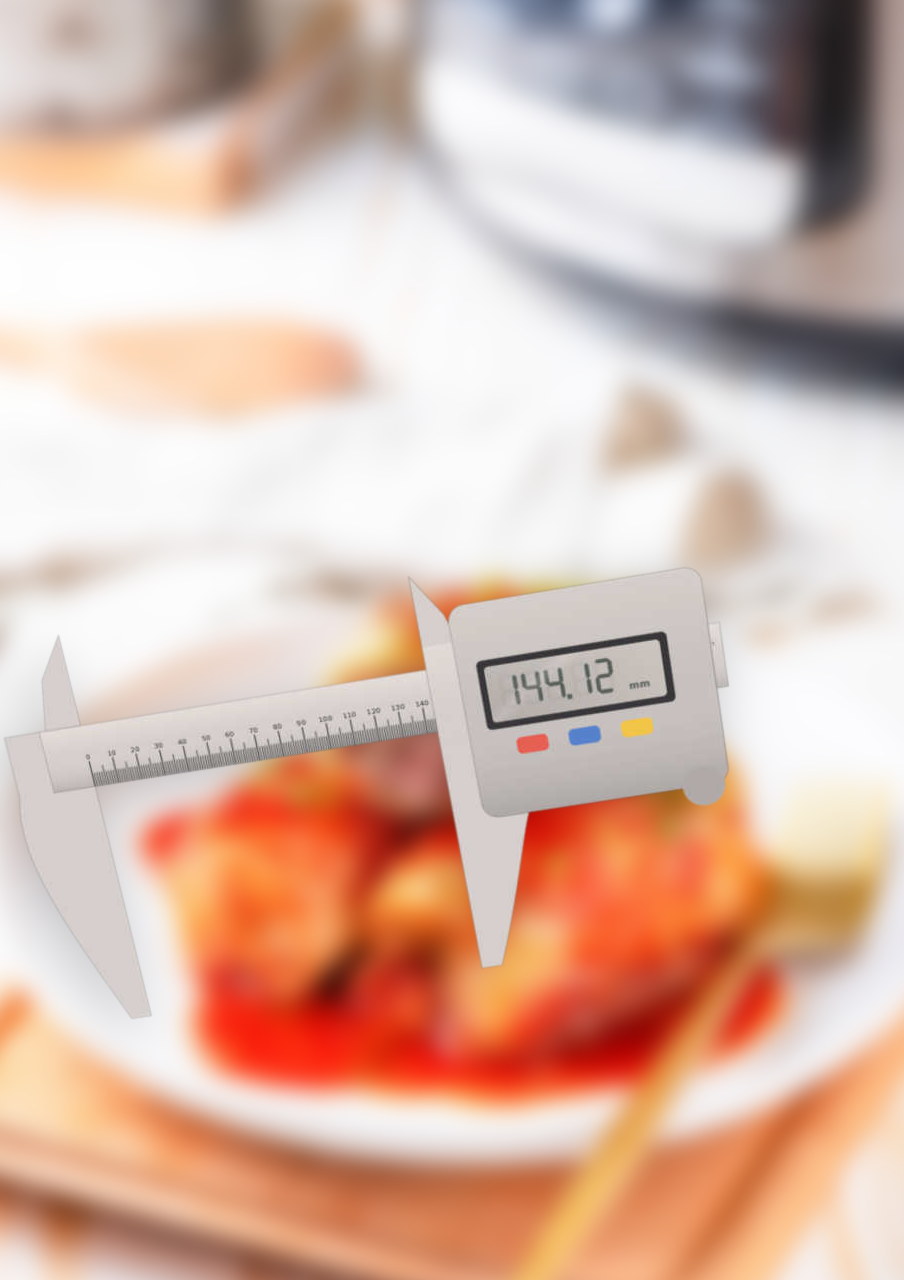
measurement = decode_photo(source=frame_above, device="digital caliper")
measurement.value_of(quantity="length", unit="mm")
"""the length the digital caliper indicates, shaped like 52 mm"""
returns 144.12 mm
